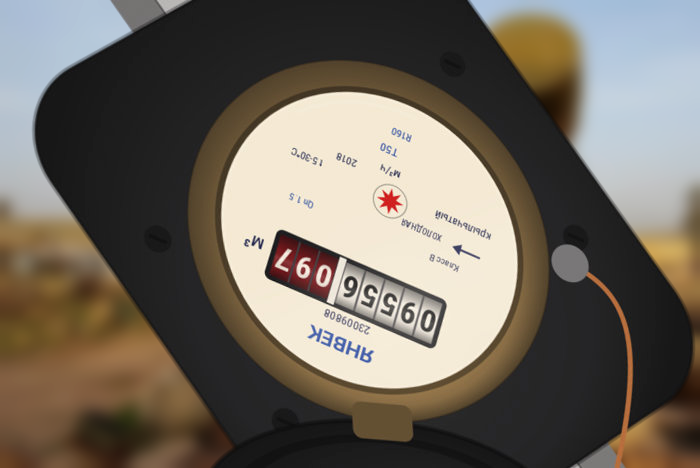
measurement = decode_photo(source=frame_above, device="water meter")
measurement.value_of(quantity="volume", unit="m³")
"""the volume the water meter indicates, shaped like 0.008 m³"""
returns 9556.097 m³
